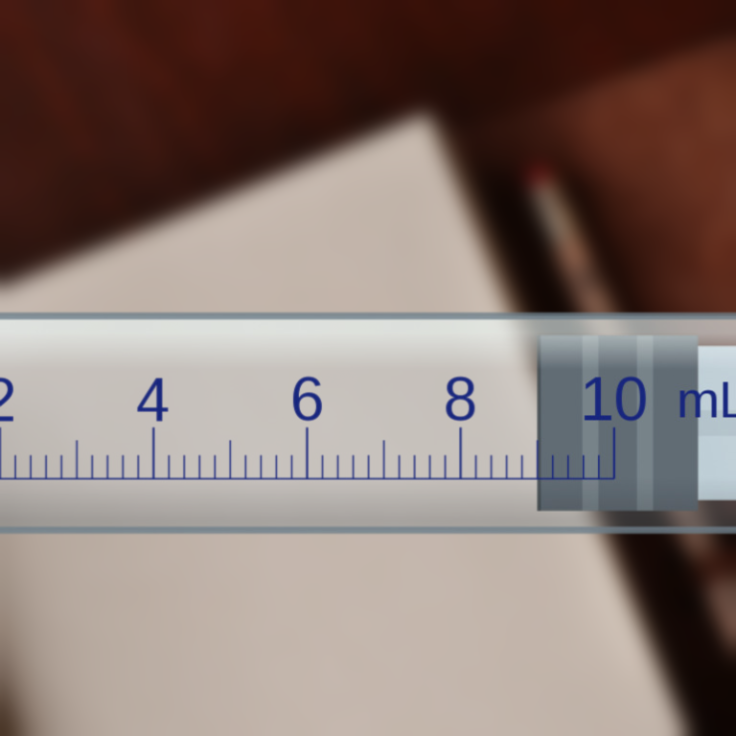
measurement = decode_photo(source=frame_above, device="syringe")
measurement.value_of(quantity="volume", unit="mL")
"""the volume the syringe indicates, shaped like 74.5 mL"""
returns 9 mL
